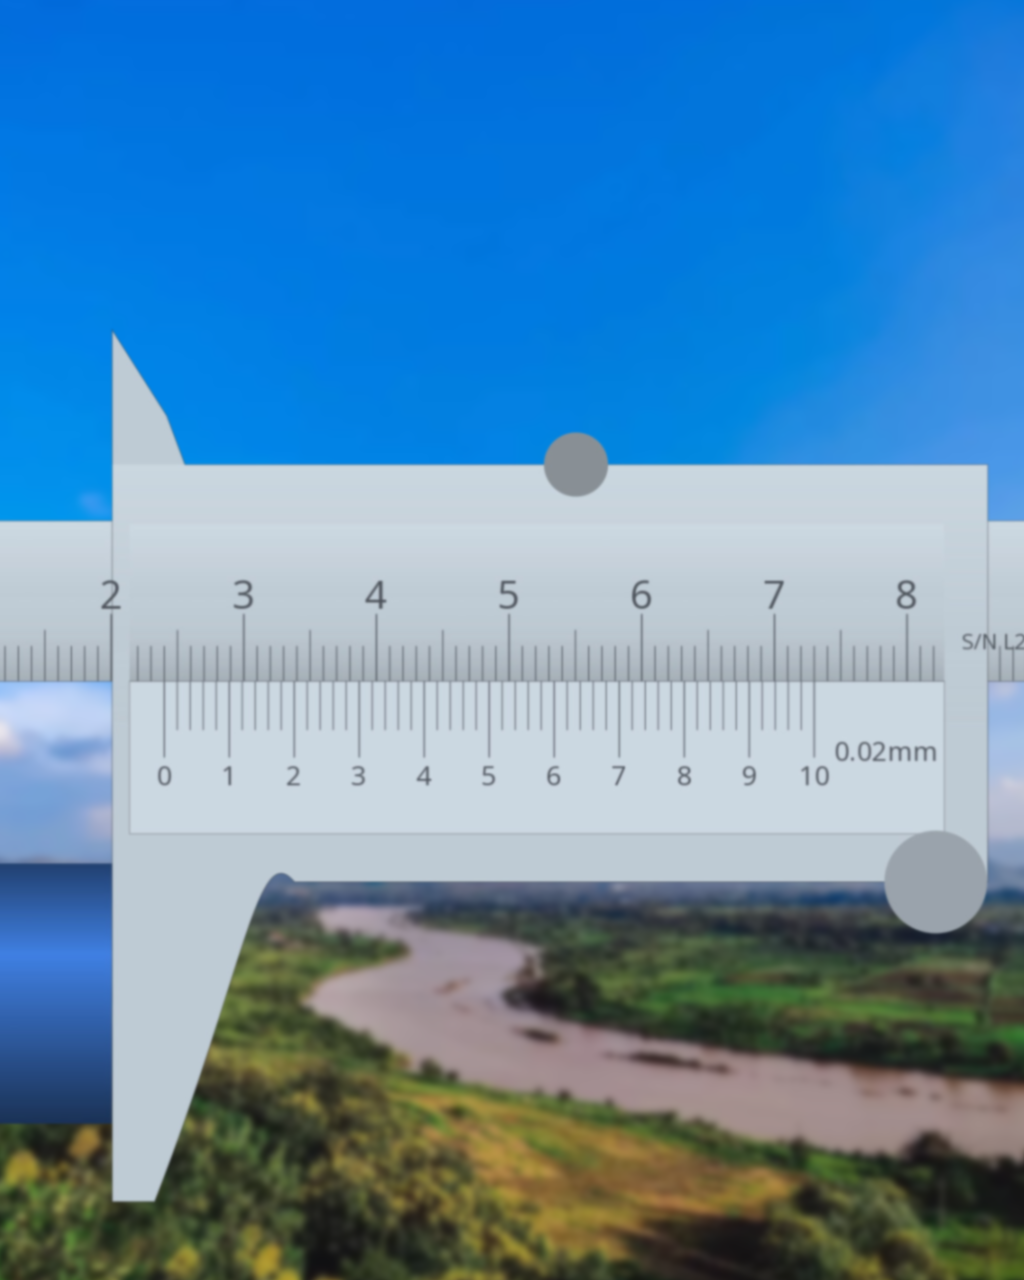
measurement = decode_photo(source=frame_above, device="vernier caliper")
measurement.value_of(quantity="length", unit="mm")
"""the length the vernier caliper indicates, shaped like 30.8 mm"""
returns 24.0 mm
